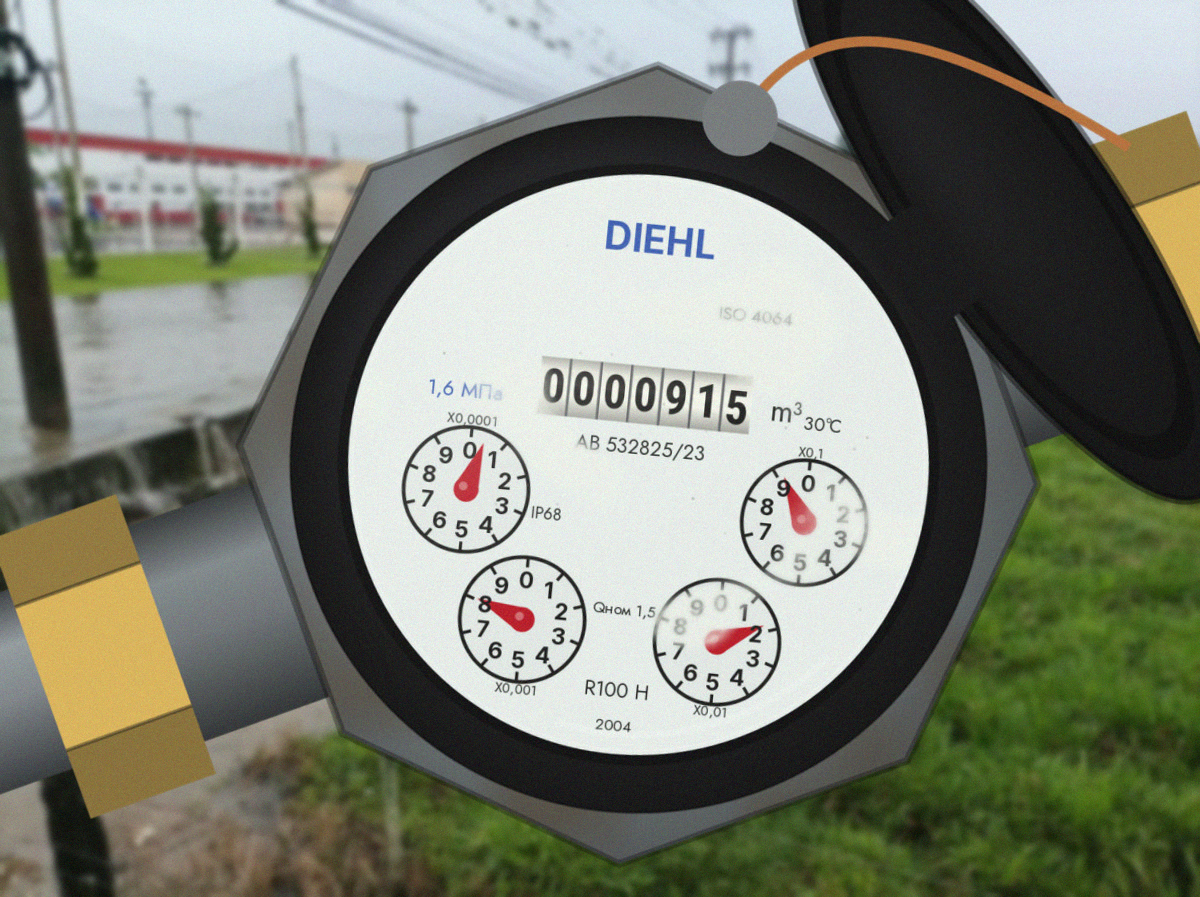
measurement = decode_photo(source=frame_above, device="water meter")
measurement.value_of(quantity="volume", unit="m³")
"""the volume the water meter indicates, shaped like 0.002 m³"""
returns 914.9180 m³
